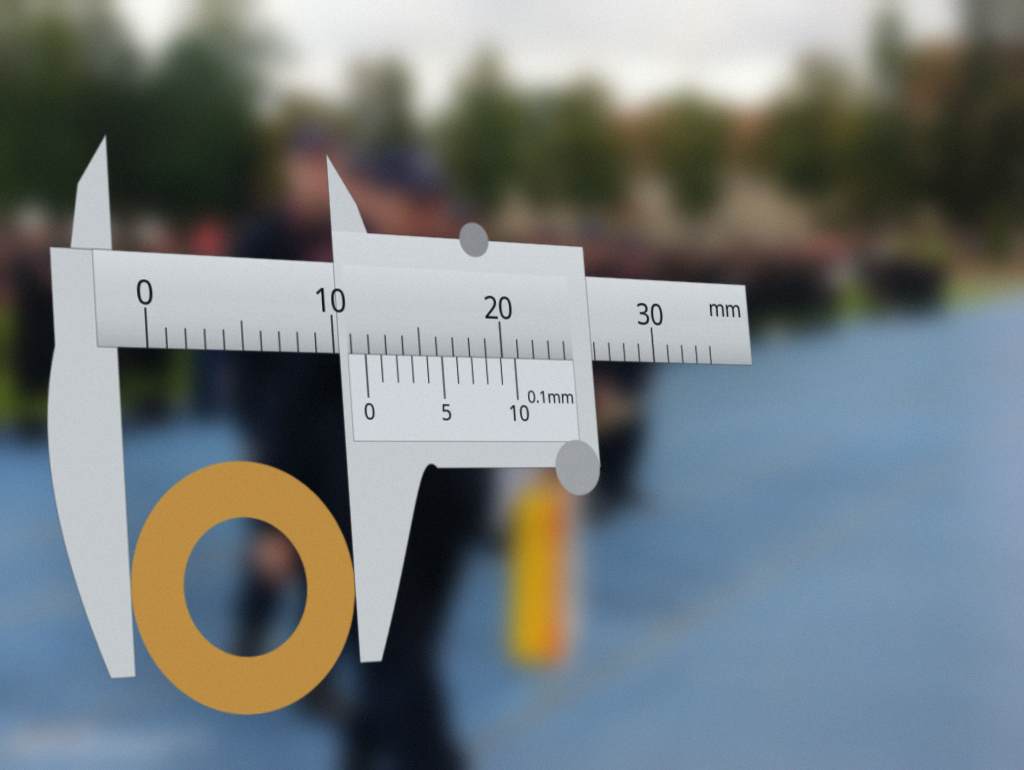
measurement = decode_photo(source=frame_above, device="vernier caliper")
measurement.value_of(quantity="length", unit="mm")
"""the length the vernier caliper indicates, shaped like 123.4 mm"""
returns 11.8 mm
